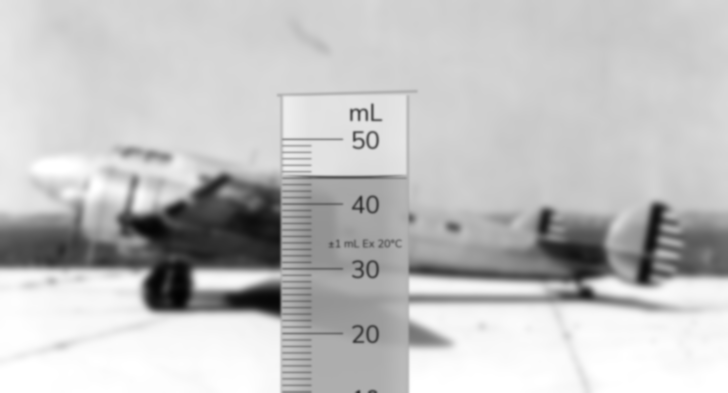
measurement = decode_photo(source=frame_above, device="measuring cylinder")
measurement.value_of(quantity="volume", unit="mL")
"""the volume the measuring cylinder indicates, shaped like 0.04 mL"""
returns 44 mL
